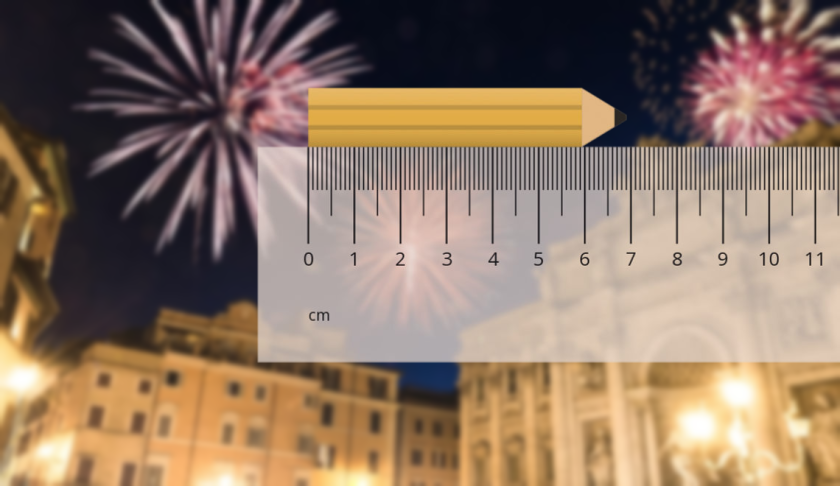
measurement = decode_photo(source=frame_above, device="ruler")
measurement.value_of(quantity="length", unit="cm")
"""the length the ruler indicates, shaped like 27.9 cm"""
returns 6.9 cm
